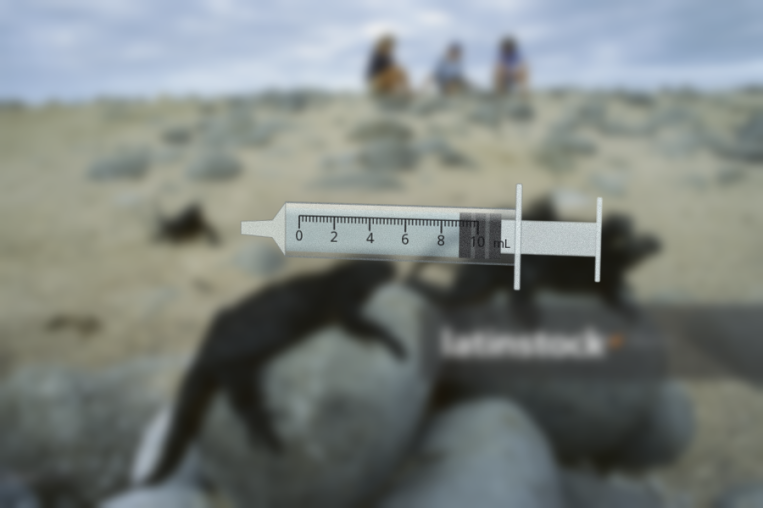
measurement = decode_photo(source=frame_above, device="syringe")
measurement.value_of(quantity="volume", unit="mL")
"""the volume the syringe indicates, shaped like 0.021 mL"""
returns 9 mL
